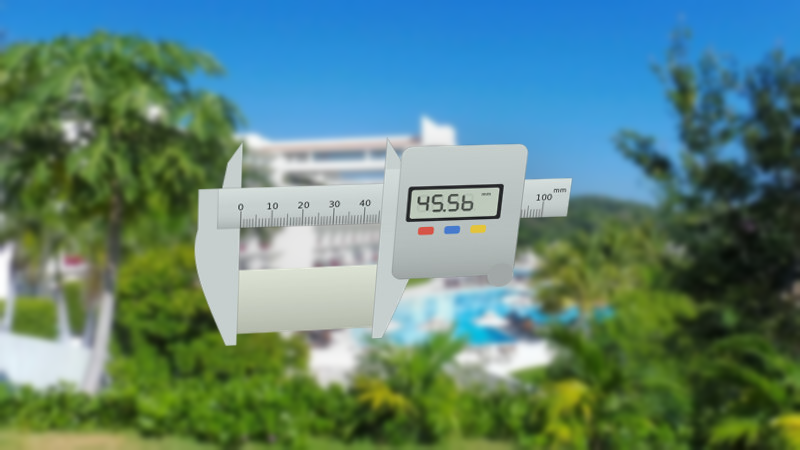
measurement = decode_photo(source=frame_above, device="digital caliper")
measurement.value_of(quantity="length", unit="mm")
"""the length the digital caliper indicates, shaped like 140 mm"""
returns 45.56 mm
